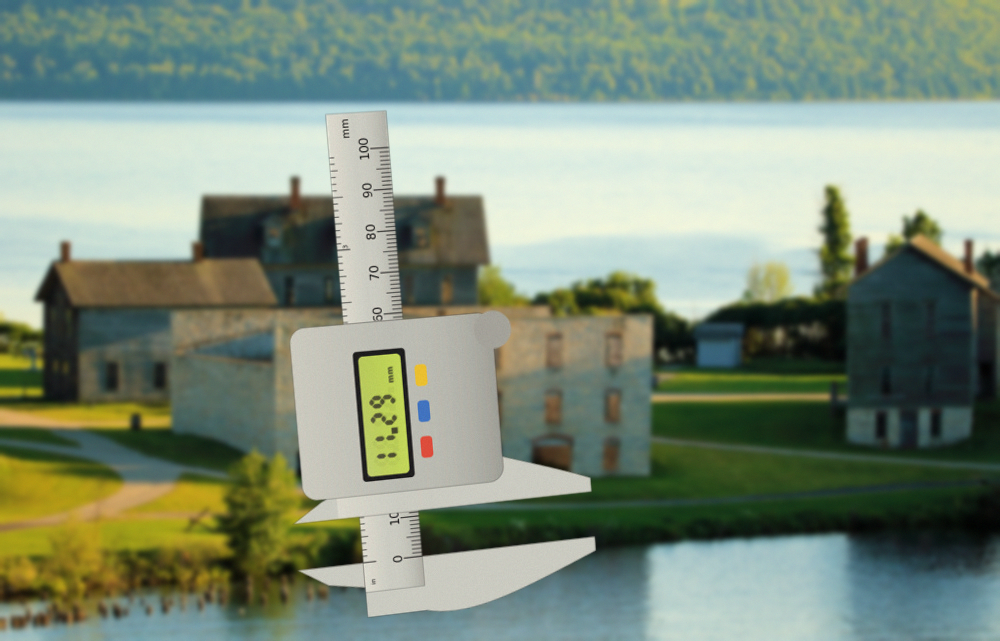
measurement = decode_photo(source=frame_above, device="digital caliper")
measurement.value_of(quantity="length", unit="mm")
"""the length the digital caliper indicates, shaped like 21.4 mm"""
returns 11.29 mm
